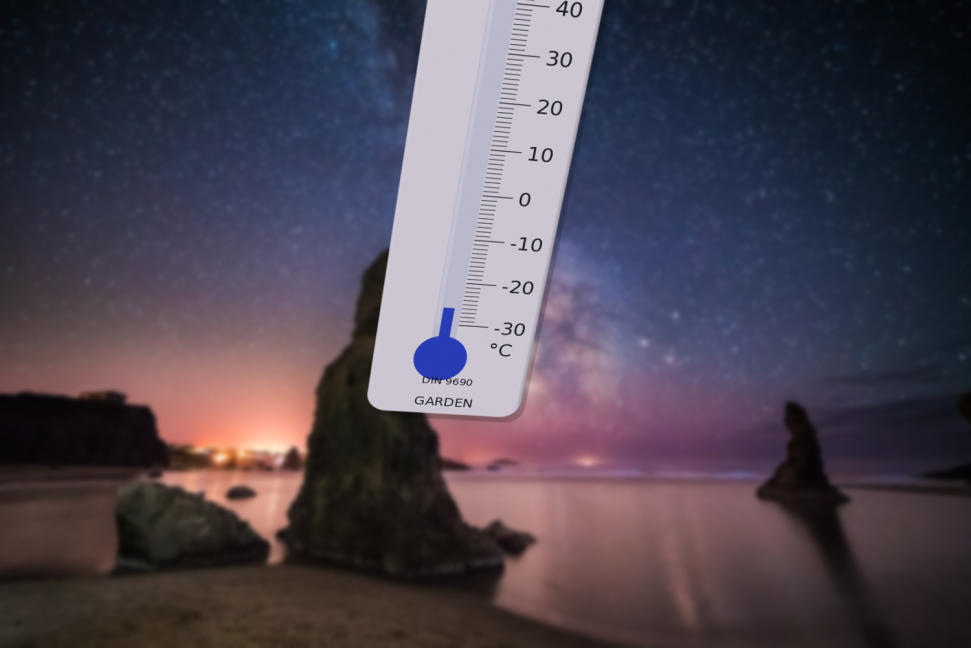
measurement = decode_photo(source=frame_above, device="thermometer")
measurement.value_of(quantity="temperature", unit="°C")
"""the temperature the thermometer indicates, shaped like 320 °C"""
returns -26 °C
